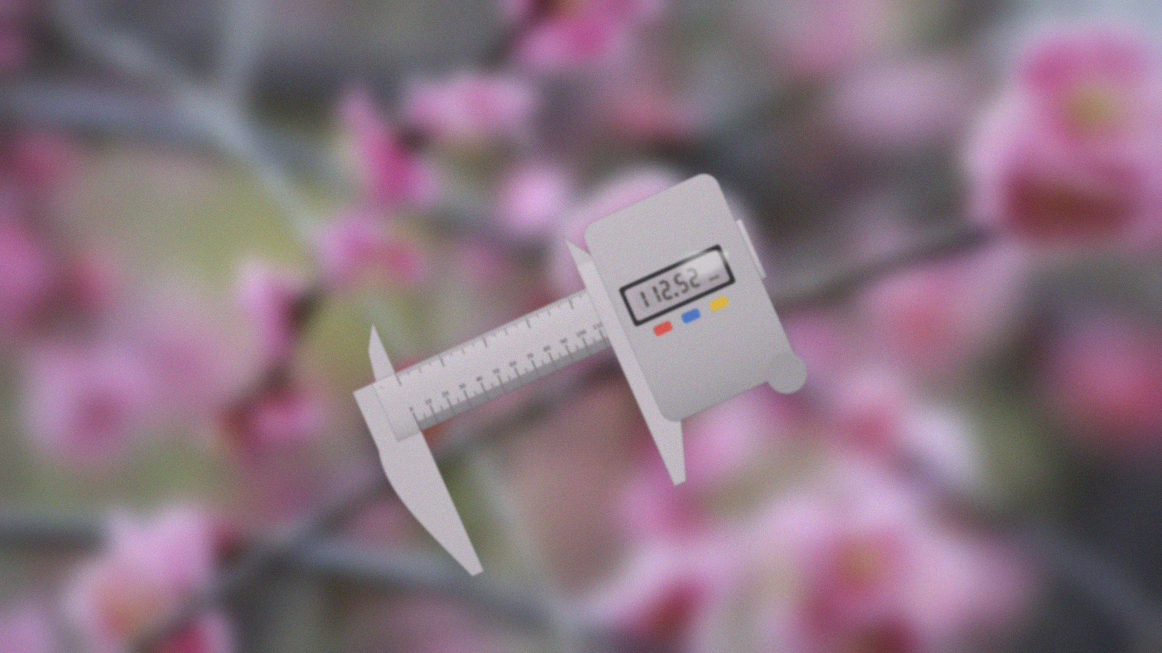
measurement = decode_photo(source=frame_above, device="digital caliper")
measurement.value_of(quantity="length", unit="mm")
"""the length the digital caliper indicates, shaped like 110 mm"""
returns 112.52 mm
